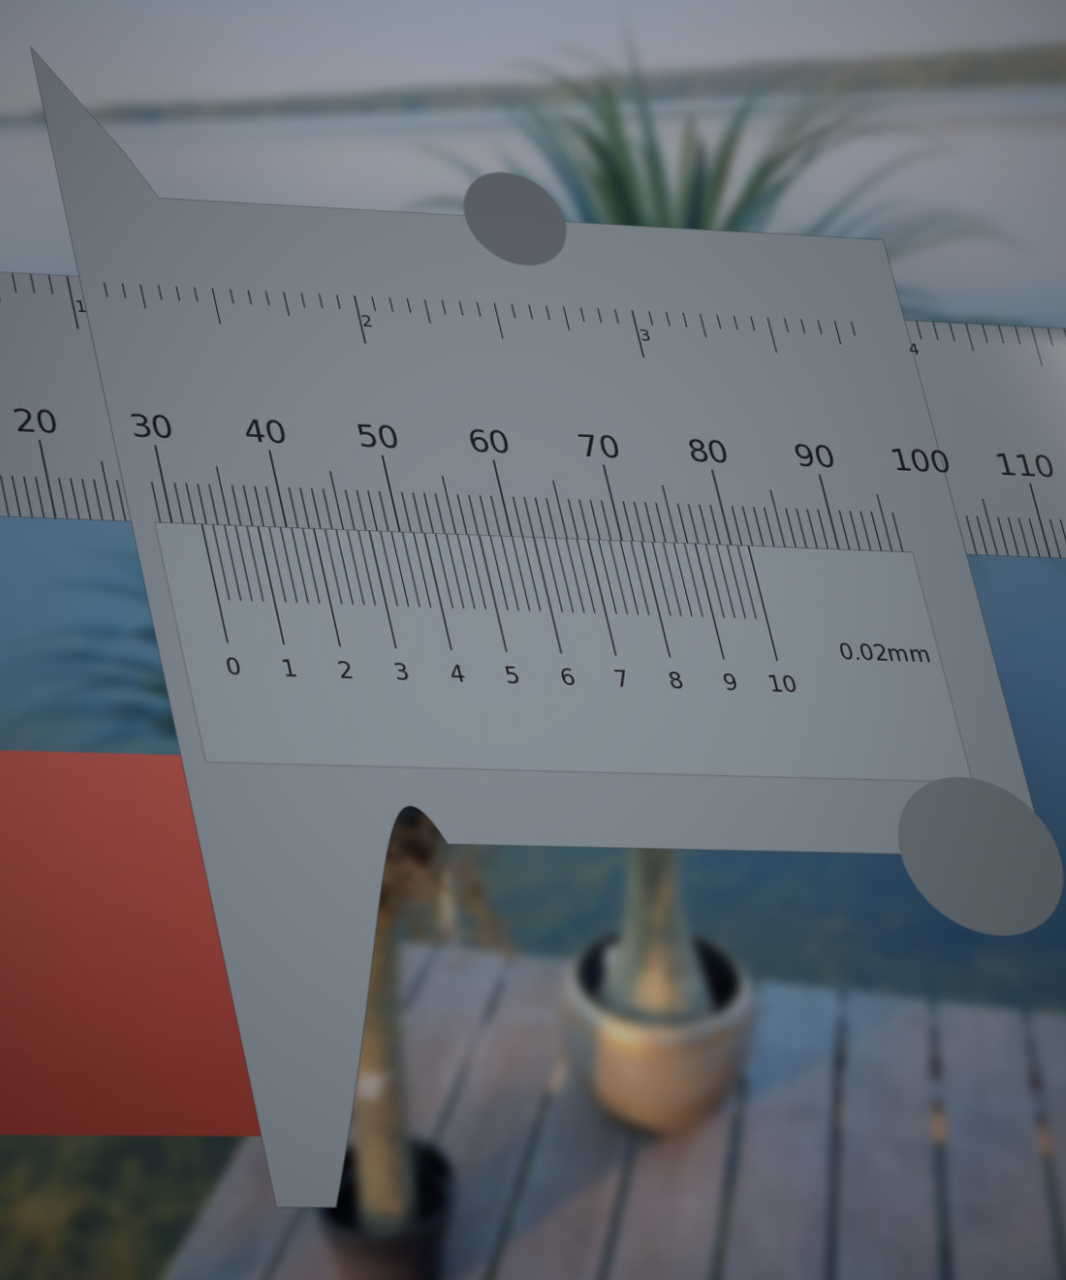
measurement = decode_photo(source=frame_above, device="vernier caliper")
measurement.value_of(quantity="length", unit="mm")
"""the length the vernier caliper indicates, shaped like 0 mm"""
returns 32.6 mm
